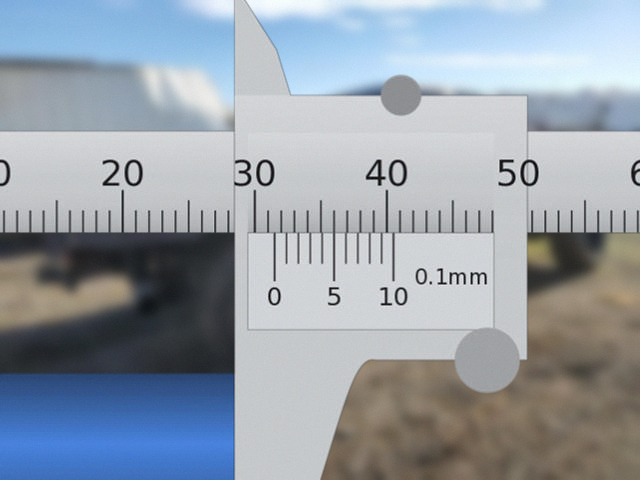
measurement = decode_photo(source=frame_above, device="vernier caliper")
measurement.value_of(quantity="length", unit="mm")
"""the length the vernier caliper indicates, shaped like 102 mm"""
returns 31.5 mm
